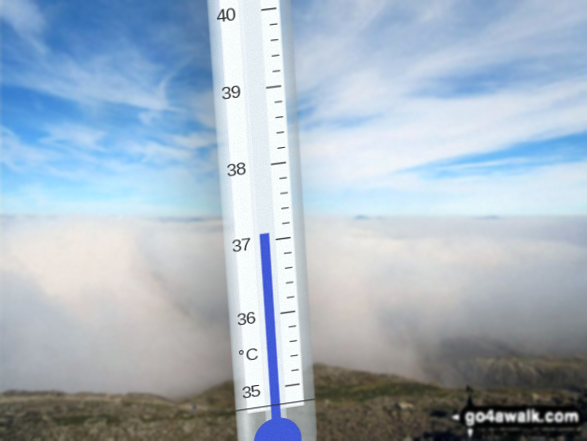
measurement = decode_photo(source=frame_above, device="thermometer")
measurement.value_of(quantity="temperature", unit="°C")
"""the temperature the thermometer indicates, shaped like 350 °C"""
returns 37.1 °C
